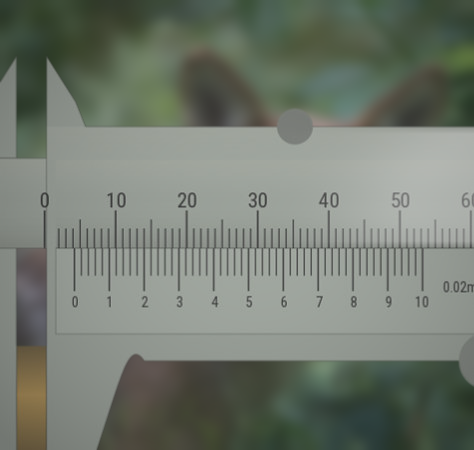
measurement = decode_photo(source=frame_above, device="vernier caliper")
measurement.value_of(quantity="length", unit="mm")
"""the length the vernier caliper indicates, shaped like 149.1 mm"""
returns 4.2 mm
